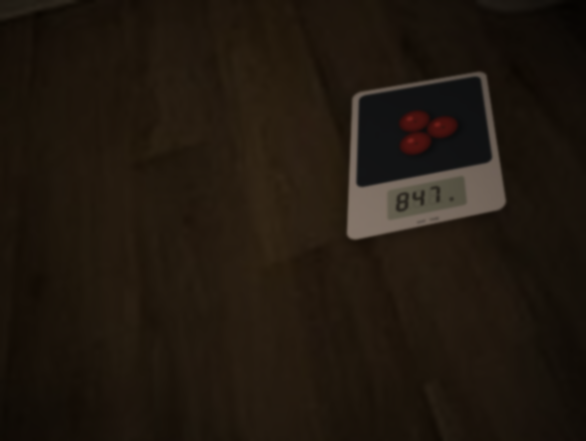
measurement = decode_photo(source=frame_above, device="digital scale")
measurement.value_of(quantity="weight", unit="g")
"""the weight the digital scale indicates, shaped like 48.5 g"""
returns 847 g
